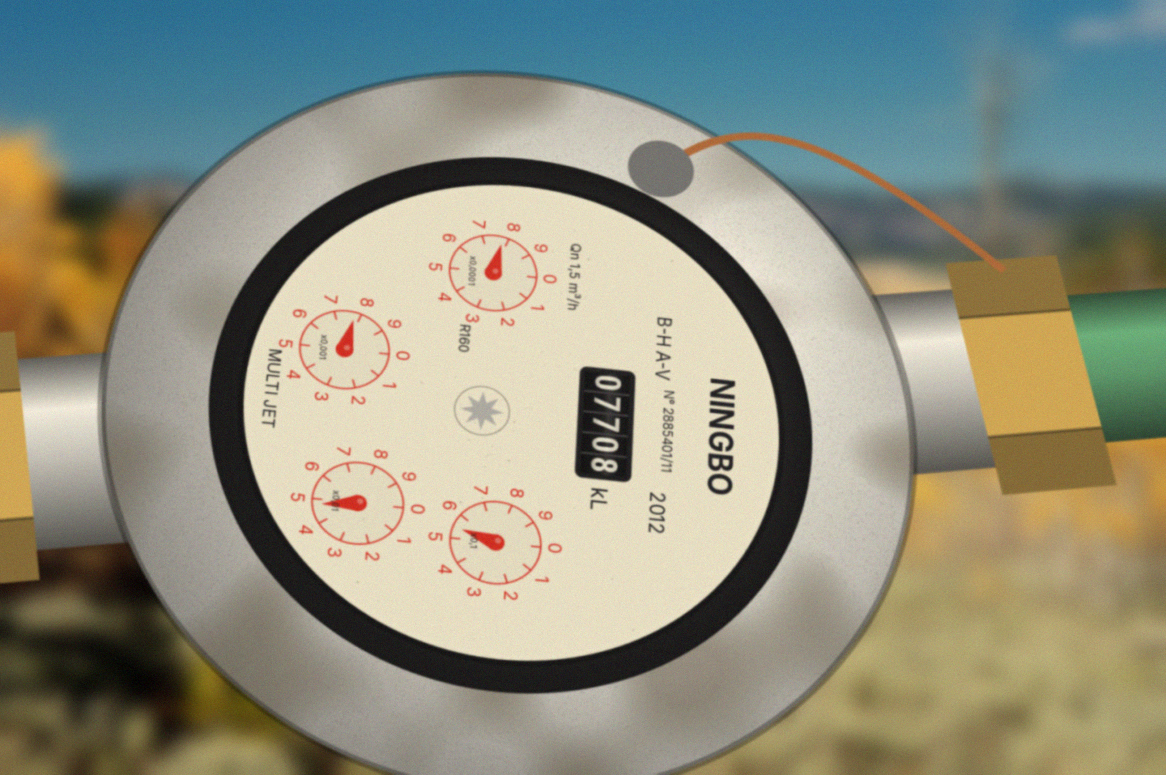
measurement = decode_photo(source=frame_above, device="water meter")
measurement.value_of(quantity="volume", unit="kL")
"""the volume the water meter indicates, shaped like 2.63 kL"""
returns 7708.5477 kL
